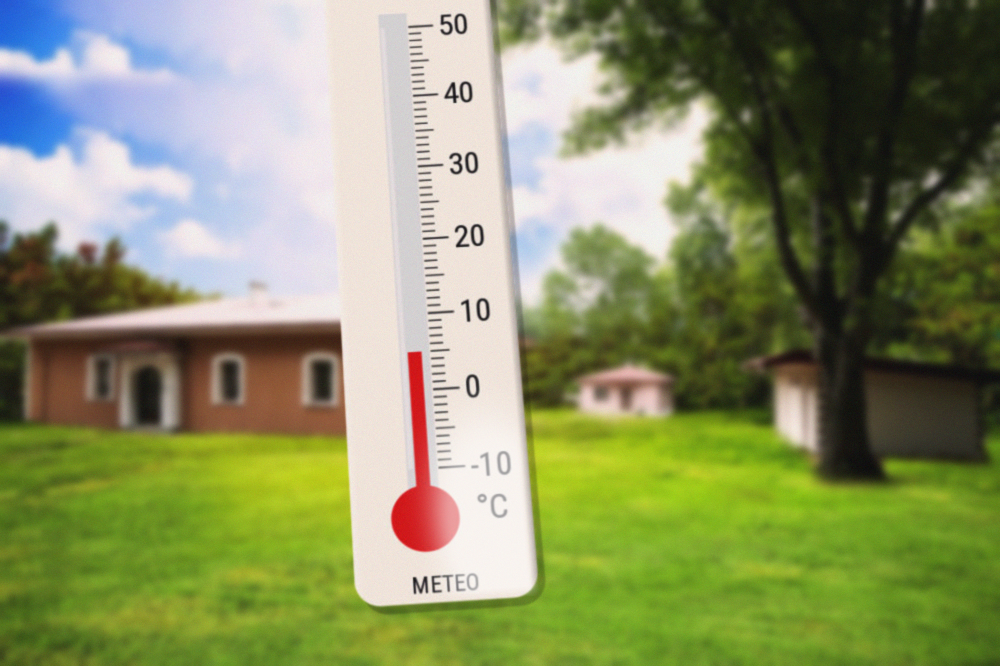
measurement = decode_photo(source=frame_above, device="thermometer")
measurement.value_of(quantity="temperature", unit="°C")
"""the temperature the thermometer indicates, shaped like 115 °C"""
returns 5 °C
